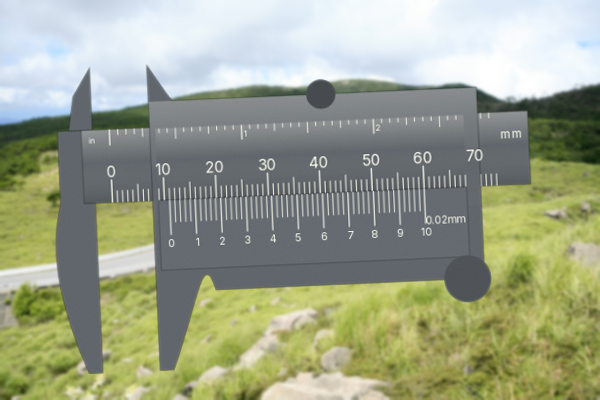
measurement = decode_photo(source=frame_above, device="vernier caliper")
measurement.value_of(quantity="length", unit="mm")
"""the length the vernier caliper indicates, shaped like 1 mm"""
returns 11.0 mm
